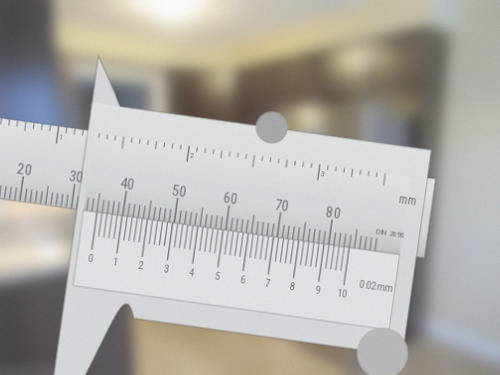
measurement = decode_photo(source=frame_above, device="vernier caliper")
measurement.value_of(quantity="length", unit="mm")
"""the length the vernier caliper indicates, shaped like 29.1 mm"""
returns 35.0 mm
